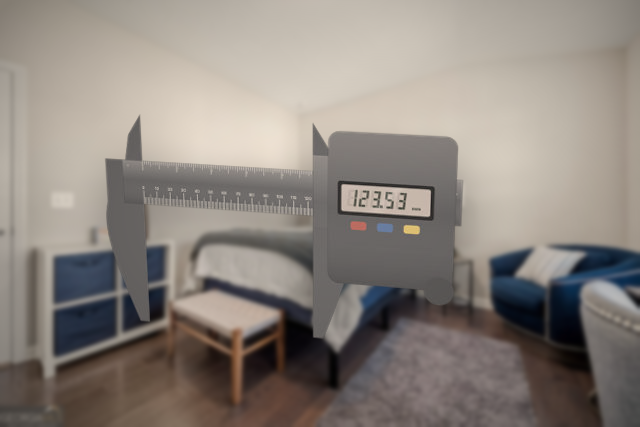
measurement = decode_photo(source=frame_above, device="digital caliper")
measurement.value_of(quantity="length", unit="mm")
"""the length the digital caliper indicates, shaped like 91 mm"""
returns 123.53 mm
